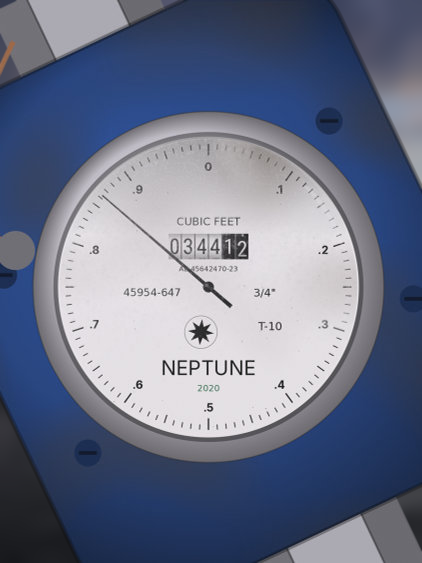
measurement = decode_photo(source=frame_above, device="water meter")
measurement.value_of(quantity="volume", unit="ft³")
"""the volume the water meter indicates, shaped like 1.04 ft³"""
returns 34411.86 ft³
